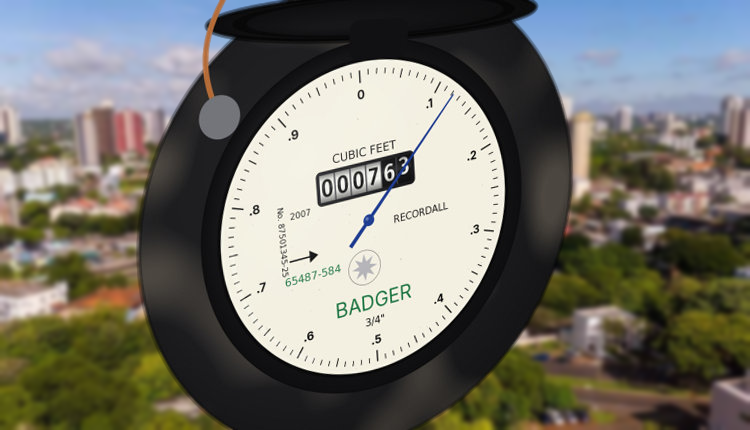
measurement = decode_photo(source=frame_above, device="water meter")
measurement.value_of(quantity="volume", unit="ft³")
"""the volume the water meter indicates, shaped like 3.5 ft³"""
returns 763.12 ft³
